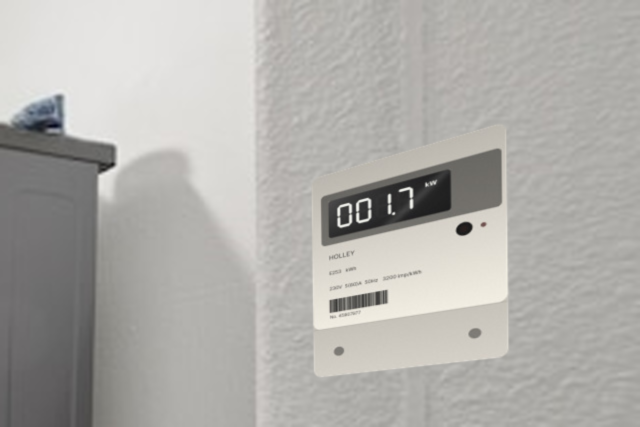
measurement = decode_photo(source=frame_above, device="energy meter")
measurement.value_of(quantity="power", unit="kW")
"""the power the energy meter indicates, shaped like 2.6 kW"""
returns 1.7 kW
